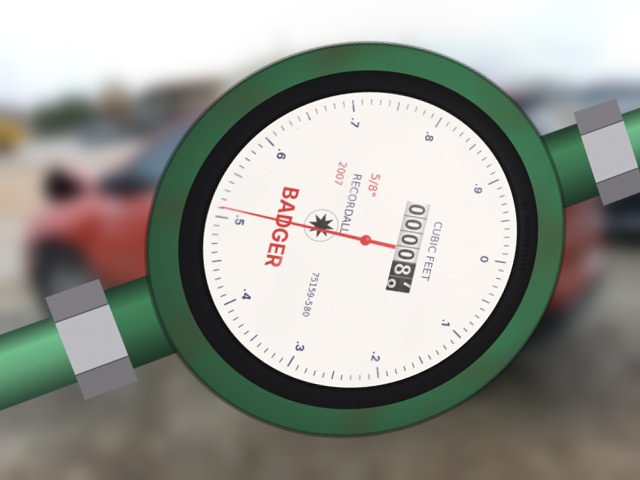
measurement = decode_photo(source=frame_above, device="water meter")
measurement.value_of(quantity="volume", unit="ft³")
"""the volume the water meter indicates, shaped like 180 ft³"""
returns 87.51 ft³
